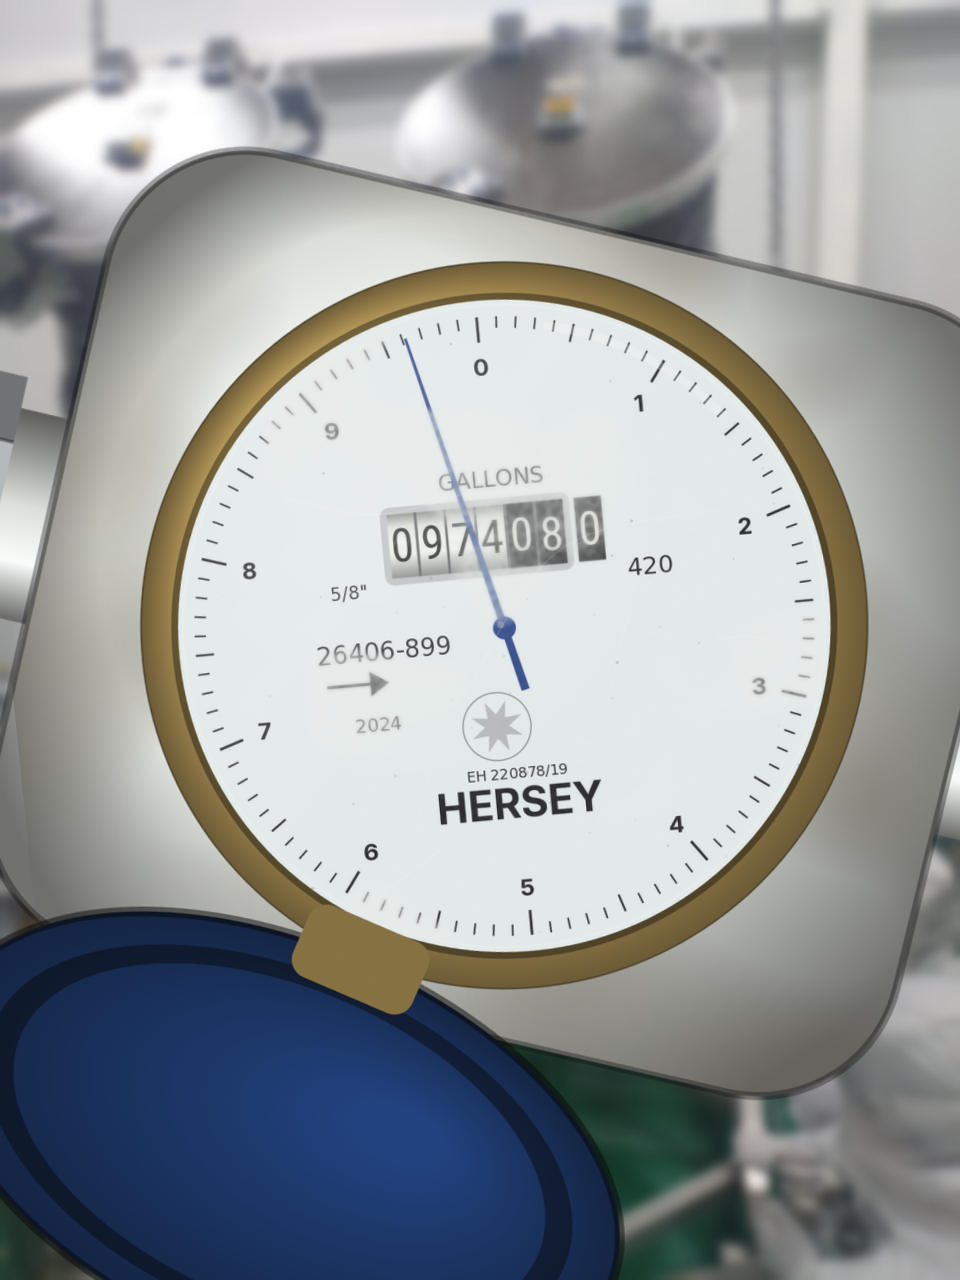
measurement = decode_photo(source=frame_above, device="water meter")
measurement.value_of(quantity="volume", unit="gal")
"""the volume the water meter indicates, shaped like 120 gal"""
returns 974079.6 gal
